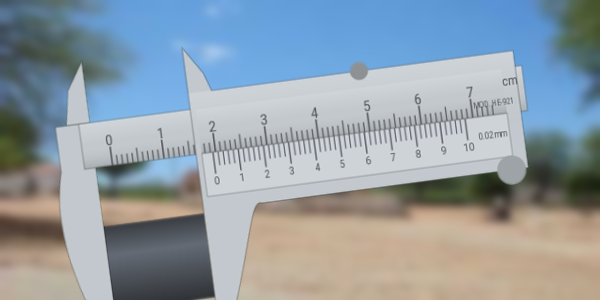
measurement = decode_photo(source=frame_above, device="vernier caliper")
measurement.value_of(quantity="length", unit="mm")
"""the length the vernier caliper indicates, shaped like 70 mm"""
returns 19.5 mm
